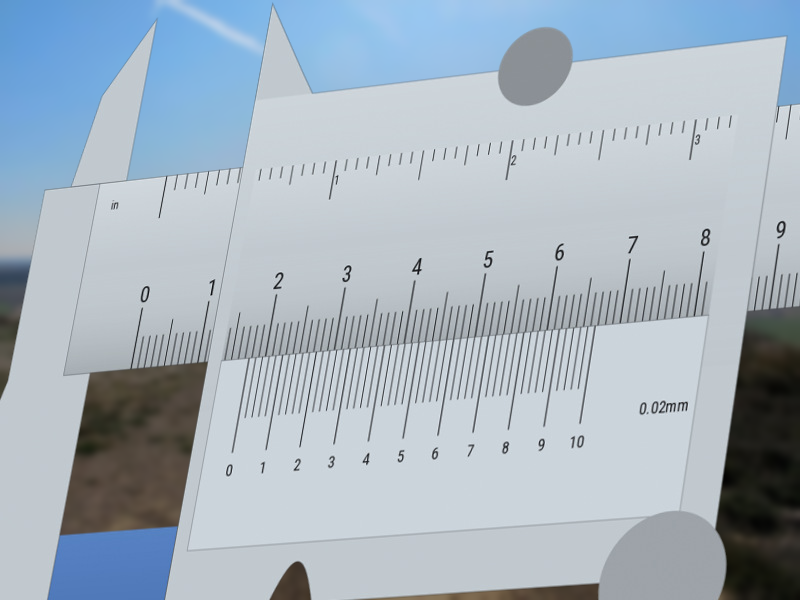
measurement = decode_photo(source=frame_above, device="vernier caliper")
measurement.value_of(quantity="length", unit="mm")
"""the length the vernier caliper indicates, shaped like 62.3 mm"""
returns 17.6 mm
